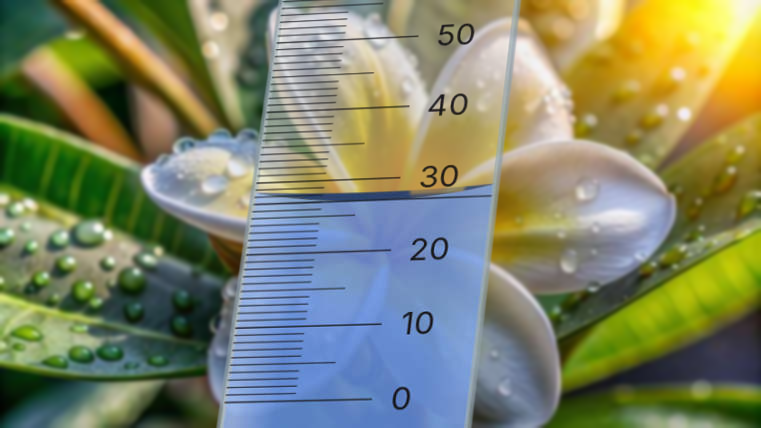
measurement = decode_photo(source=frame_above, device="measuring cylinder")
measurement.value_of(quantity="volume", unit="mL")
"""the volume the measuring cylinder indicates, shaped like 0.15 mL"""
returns 27 mL
